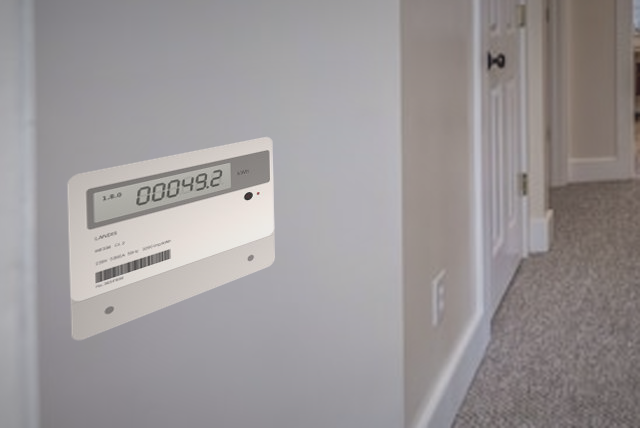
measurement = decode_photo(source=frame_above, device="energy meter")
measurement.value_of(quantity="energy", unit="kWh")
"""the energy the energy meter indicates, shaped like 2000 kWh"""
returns 49.2 kWh
